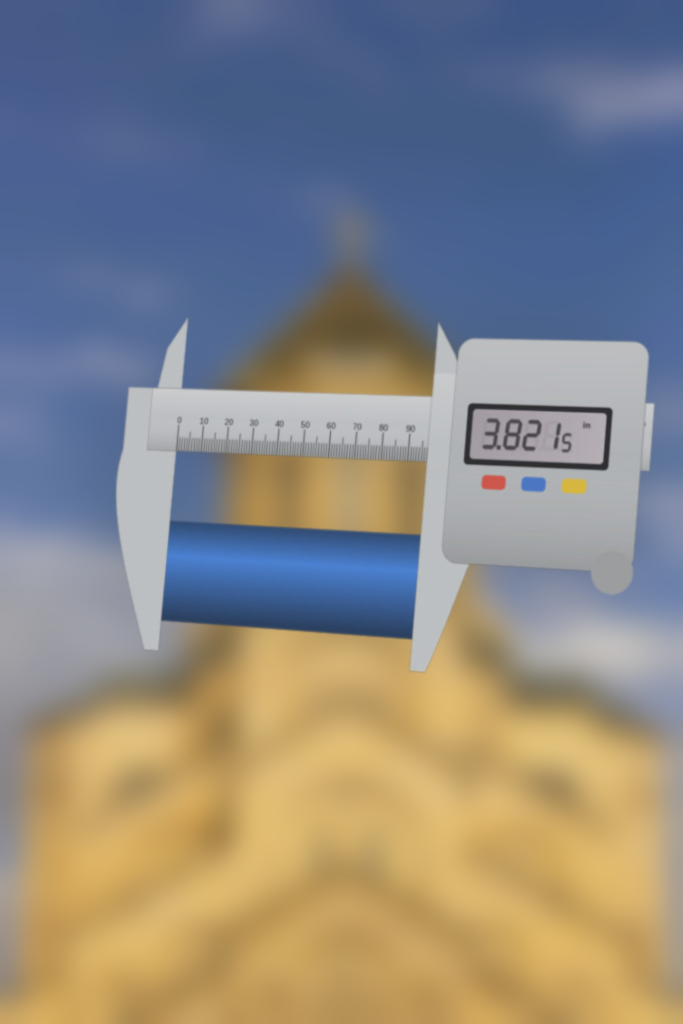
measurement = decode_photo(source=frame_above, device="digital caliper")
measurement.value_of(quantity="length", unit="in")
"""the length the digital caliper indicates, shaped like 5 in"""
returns 3.8215 in
